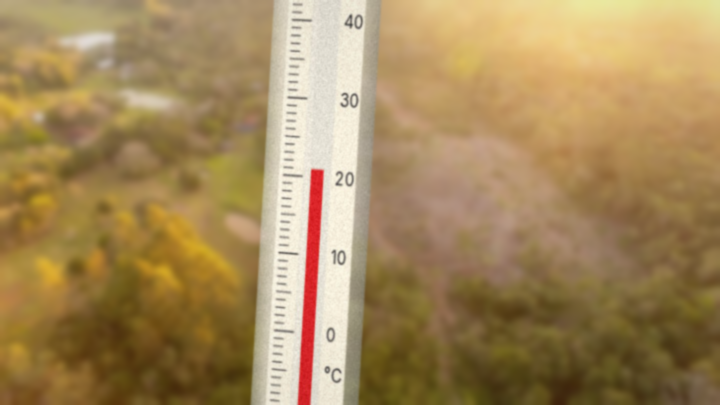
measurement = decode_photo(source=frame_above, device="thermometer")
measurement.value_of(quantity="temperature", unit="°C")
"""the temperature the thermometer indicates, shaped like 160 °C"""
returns 21 °C
